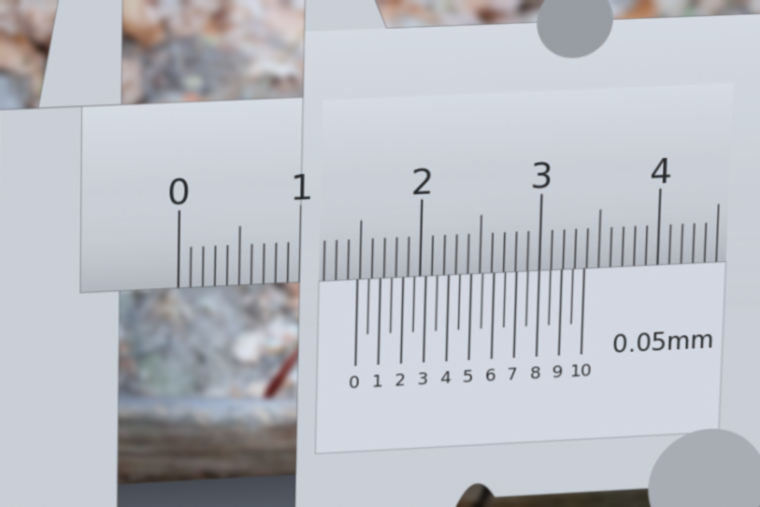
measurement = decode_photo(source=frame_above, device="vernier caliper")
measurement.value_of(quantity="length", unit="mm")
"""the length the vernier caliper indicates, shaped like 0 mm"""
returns 14.8 mm
